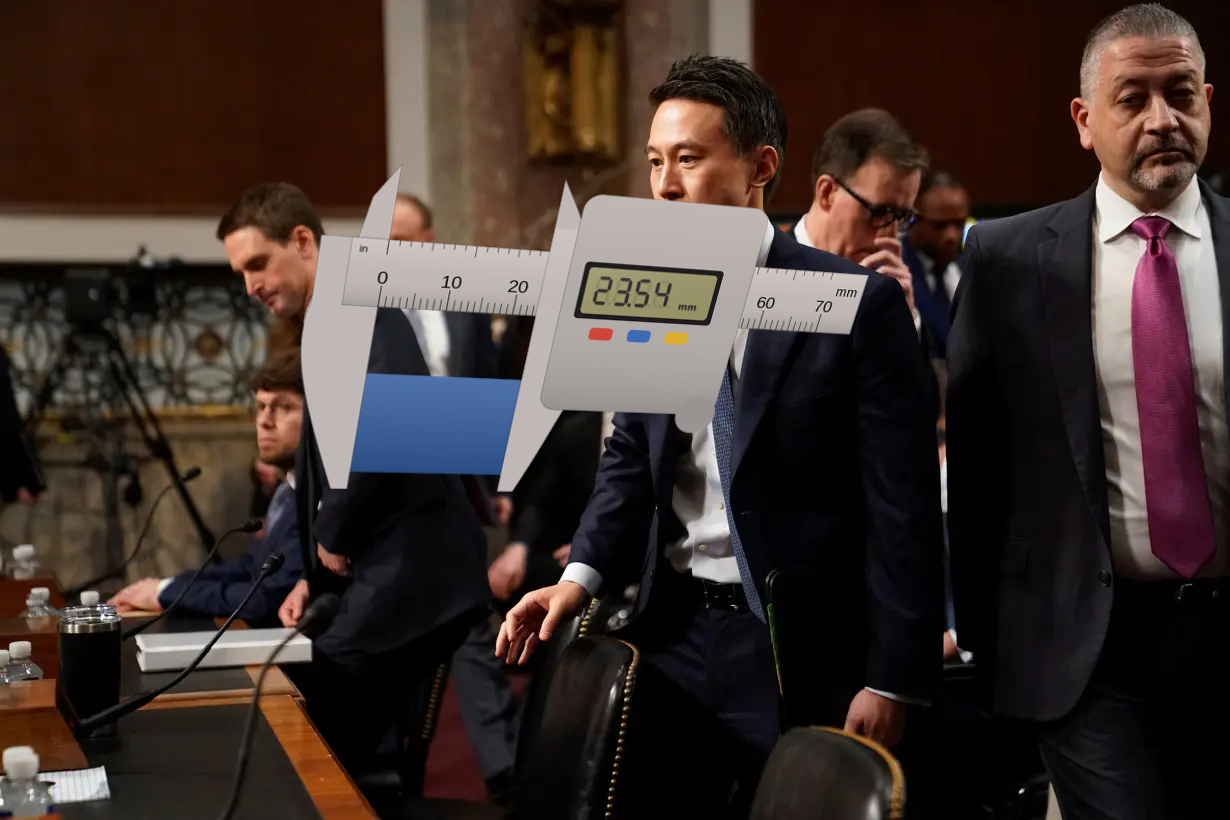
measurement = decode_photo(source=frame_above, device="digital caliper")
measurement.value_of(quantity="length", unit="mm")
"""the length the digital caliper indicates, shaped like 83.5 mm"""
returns 23.54 mm
